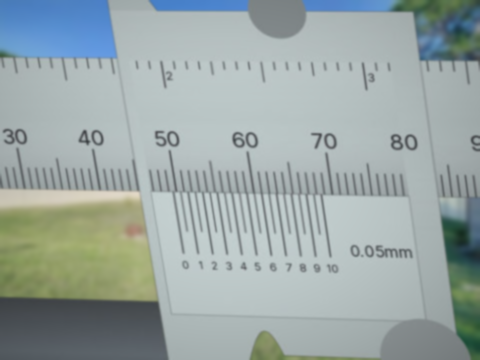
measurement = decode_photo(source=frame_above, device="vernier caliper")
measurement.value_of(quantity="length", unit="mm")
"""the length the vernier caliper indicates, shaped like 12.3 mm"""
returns 49.6 mm
